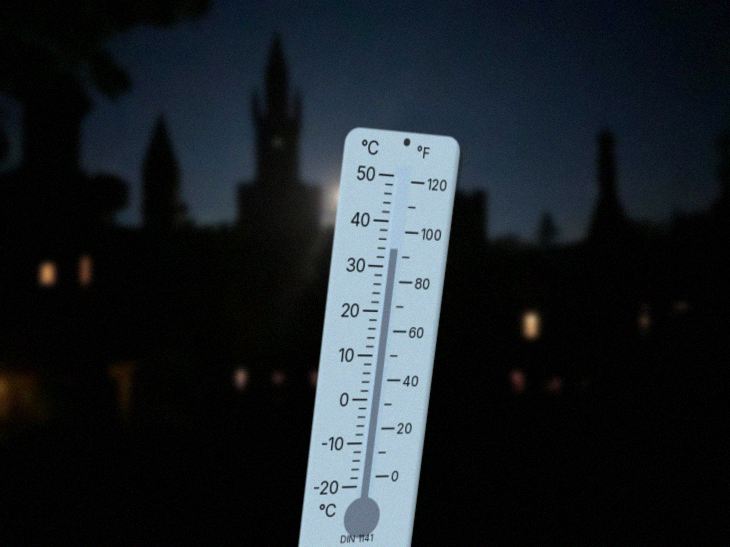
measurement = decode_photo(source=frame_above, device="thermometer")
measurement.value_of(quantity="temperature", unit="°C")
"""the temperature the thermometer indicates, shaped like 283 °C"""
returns 34 °C
